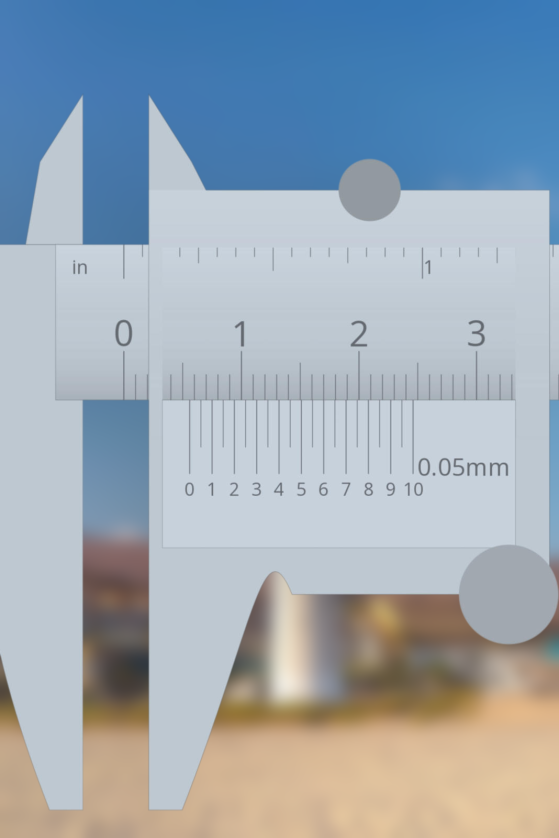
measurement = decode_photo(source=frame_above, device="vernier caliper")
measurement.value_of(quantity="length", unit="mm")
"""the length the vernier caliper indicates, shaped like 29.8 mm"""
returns 5.6 mm
